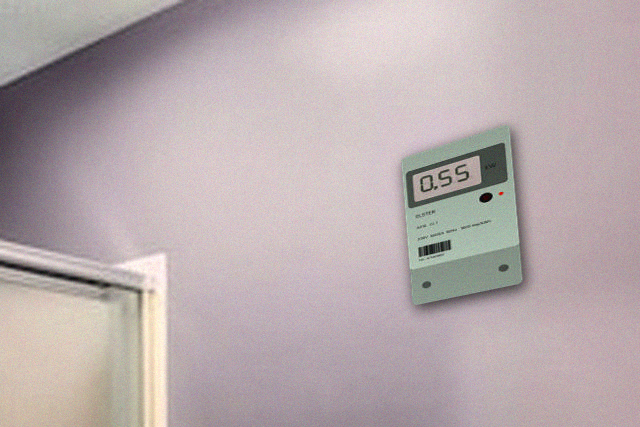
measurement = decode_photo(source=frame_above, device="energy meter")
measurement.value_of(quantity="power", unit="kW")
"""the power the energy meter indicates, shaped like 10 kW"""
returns 0.55 kW
